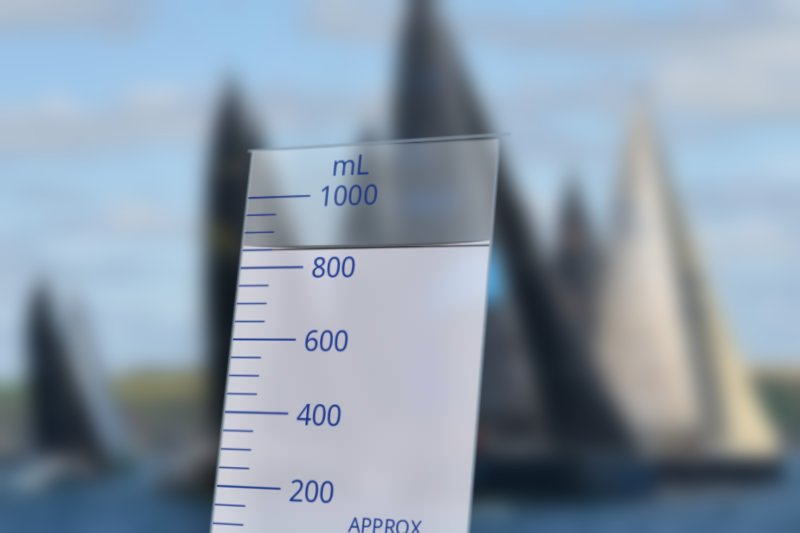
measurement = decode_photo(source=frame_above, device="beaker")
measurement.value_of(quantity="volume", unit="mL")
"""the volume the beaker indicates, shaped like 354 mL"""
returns 850 mL
